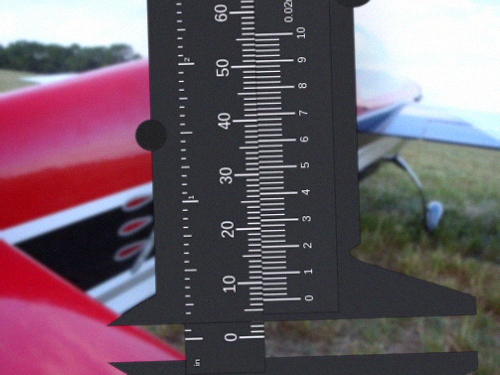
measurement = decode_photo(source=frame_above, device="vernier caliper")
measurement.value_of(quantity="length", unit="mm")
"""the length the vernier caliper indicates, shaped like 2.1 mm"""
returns 6.8 mm
